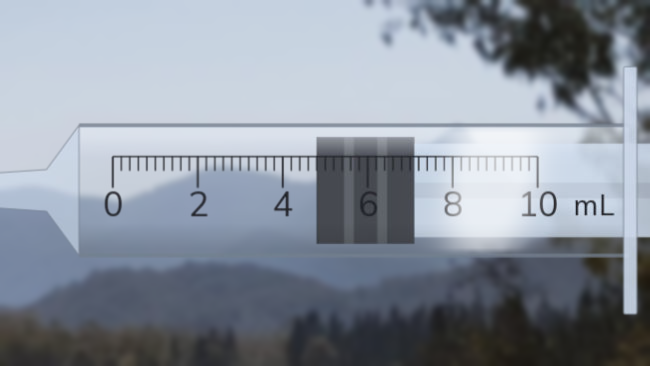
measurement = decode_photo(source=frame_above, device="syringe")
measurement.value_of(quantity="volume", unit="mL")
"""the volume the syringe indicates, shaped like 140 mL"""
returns 4.8 mL
